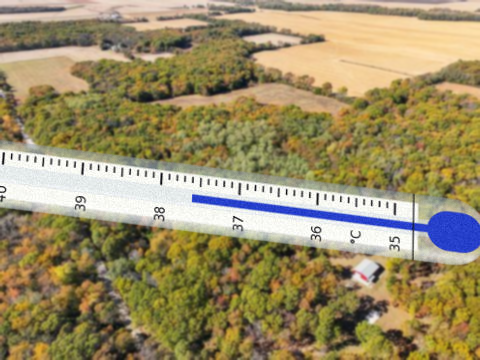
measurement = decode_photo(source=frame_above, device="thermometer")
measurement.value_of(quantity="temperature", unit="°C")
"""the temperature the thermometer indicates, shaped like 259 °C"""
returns 37.6 °C
